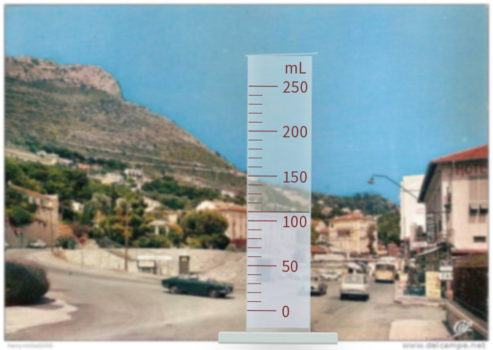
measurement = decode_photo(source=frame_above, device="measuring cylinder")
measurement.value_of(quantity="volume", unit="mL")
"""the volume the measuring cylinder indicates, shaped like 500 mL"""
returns 110 mL
